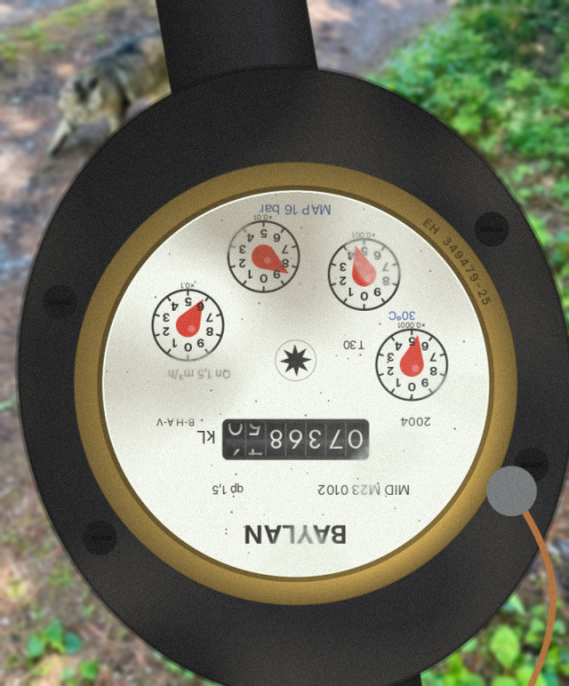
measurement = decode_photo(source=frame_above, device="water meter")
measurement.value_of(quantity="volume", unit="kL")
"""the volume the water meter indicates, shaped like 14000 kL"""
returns 736849.5845 kL
